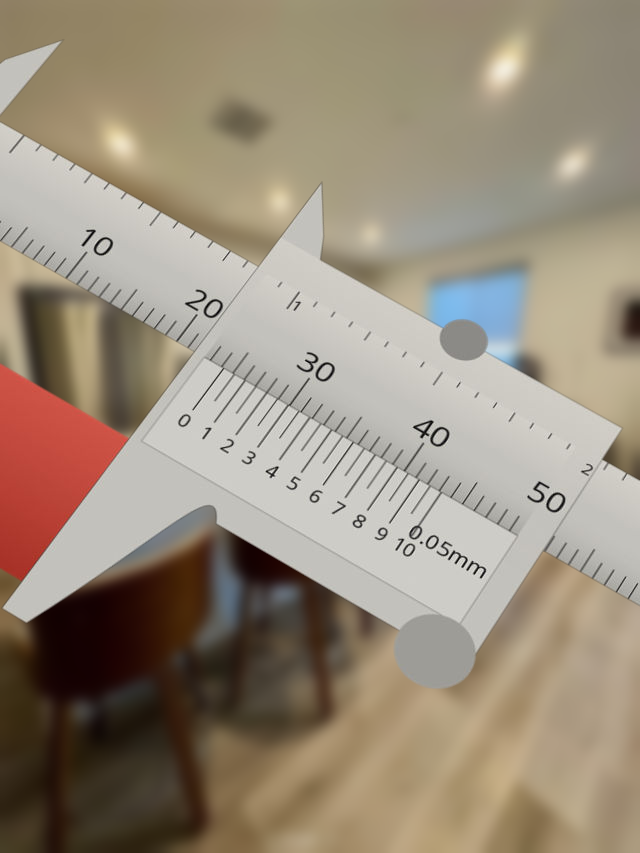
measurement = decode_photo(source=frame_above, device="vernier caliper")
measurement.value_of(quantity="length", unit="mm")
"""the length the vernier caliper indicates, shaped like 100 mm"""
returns 24.2 mm
